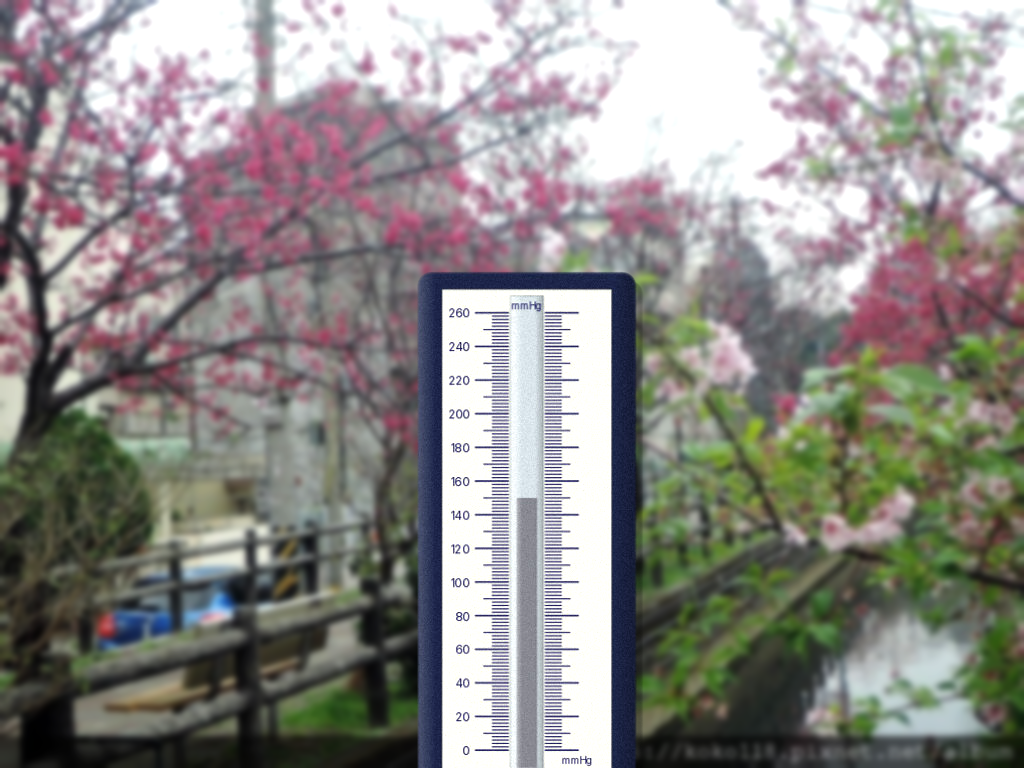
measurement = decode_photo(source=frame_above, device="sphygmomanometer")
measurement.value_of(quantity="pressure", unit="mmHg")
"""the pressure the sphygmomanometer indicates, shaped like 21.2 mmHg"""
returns 150 mmHg
